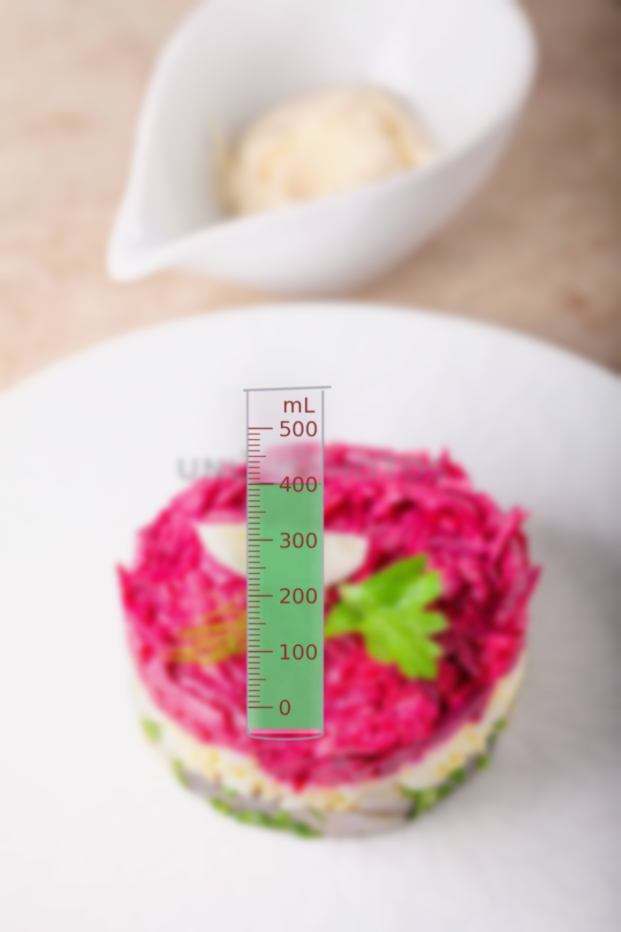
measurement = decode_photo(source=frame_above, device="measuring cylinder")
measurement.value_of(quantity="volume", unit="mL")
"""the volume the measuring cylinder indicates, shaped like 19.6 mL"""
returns 400 mL
